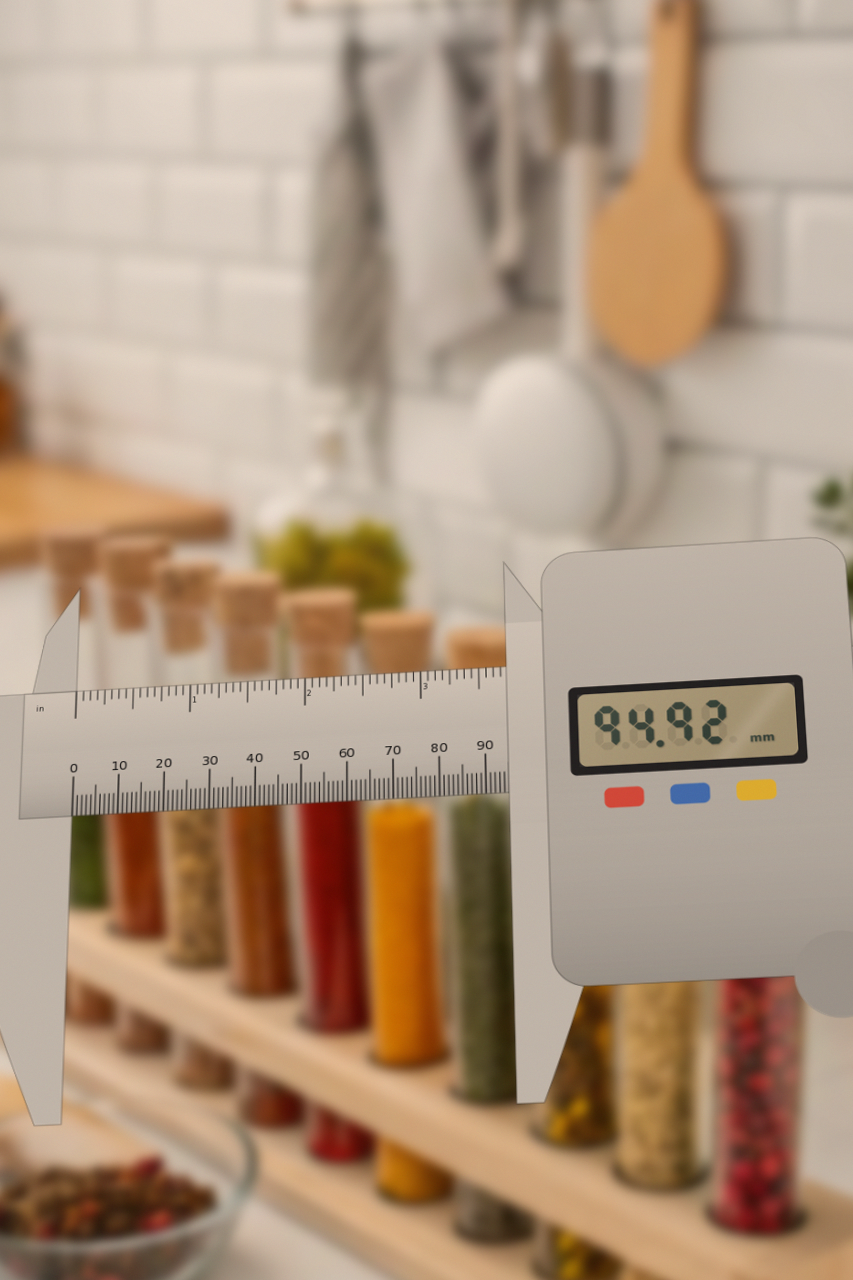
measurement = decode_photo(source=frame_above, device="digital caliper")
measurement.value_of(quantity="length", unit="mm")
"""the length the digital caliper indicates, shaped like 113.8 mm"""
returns 94.92 mm
